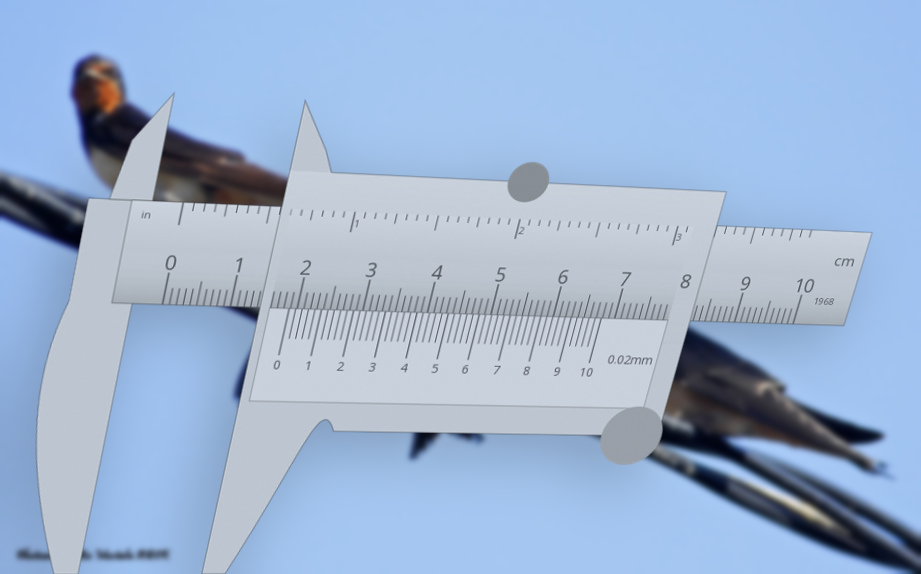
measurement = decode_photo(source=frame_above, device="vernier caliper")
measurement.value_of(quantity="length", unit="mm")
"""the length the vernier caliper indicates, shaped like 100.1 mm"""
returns 18.8 mm
